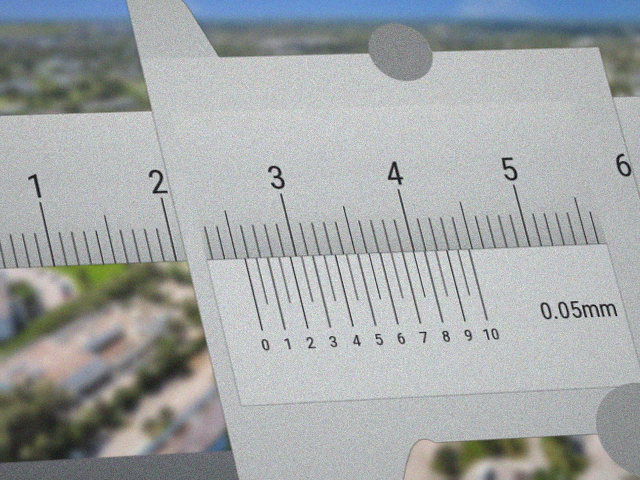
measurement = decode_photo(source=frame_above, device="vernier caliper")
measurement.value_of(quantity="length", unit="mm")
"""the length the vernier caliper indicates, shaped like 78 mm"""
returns 25.7 mm
